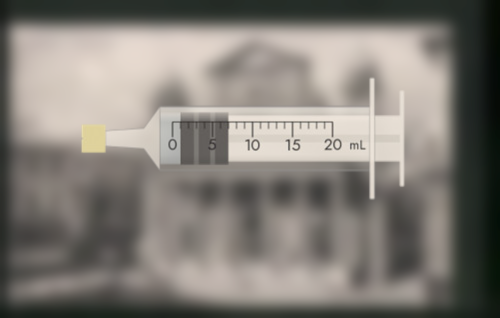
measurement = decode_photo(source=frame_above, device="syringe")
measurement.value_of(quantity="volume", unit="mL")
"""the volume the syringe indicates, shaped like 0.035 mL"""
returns 1 mL
